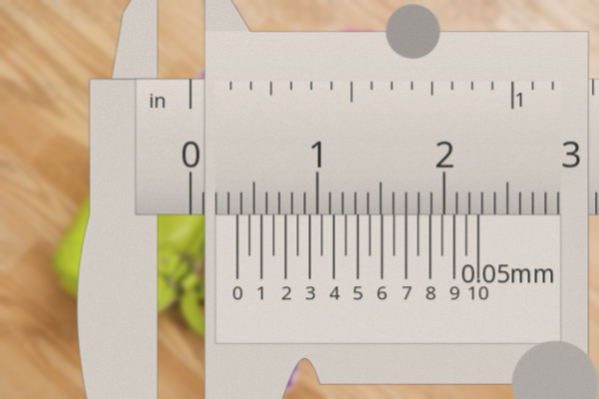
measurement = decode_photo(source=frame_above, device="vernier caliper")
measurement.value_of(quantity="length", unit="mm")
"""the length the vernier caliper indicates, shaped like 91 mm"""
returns 3.7 mm
